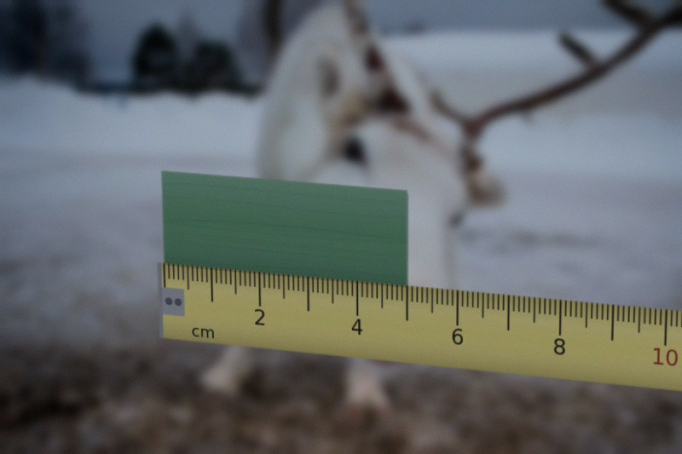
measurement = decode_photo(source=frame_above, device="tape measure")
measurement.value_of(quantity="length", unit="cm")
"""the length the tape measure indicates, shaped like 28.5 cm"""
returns 5 cm
